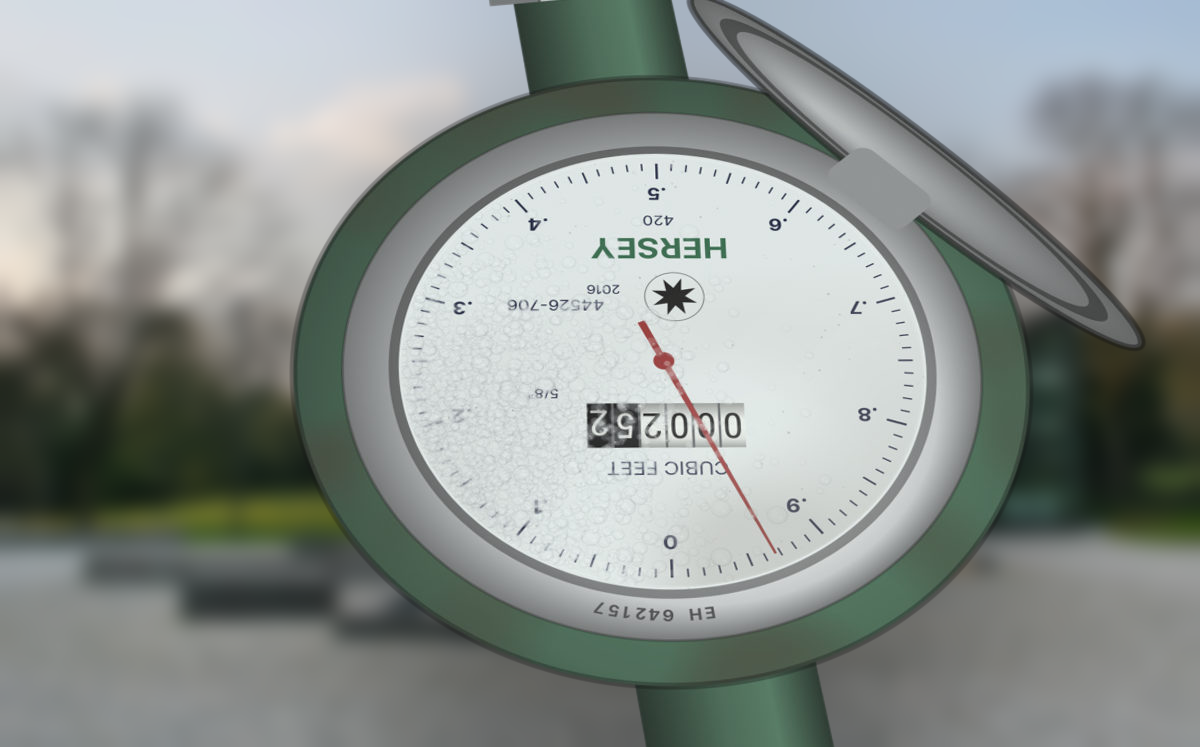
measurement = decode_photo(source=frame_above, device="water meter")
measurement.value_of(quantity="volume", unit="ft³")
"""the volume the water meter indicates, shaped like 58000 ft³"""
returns 251.93 ft³
